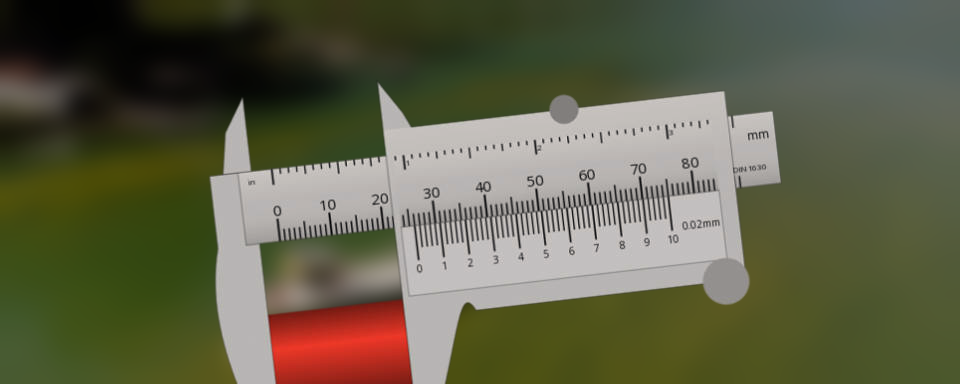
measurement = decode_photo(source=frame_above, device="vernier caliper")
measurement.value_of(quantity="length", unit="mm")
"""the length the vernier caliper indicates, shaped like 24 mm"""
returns 26.0 mm
